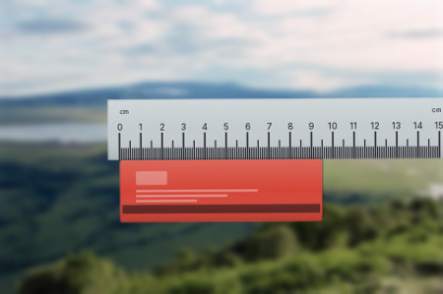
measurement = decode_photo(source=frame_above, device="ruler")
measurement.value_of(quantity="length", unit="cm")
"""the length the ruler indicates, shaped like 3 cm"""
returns 9.5 cm
